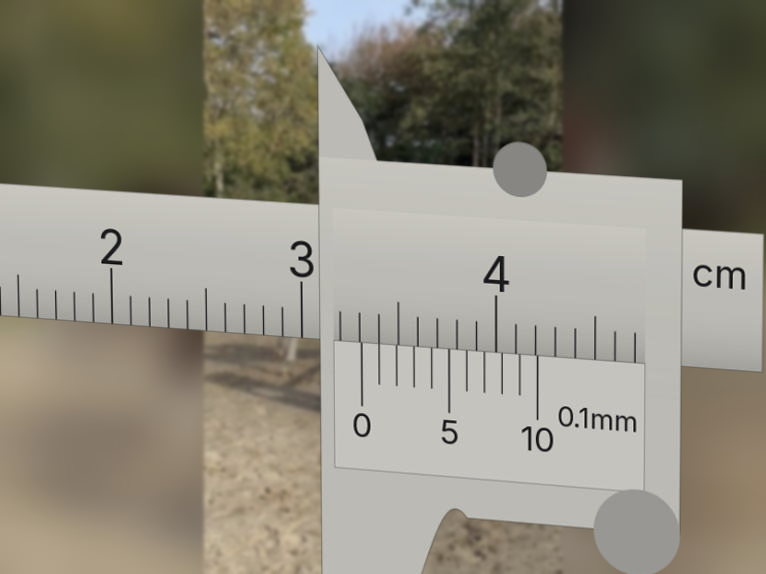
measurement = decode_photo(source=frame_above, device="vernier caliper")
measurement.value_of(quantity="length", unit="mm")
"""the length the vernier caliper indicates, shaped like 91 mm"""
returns 33.1 mm
